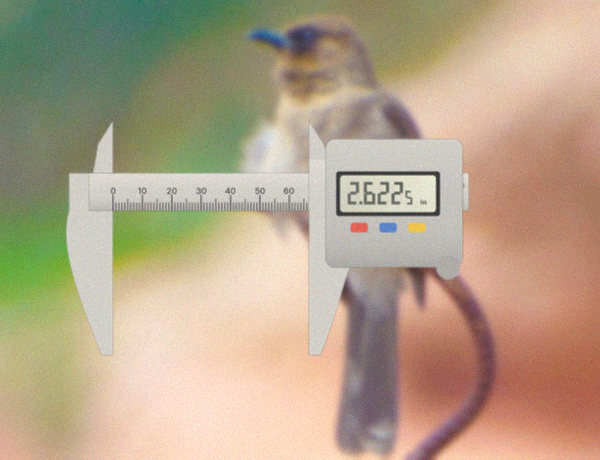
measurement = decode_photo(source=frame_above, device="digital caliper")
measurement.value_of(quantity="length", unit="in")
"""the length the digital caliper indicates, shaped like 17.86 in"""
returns 2.6225 in
